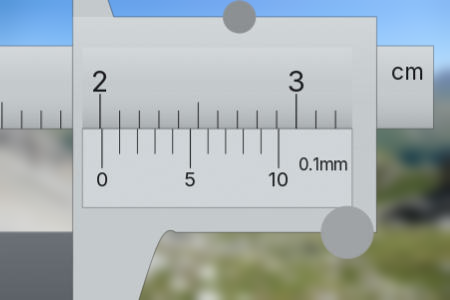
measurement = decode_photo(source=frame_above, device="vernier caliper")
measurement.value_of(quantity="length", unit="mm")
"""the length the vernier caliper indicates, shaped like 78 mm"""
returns 20.1 mm
